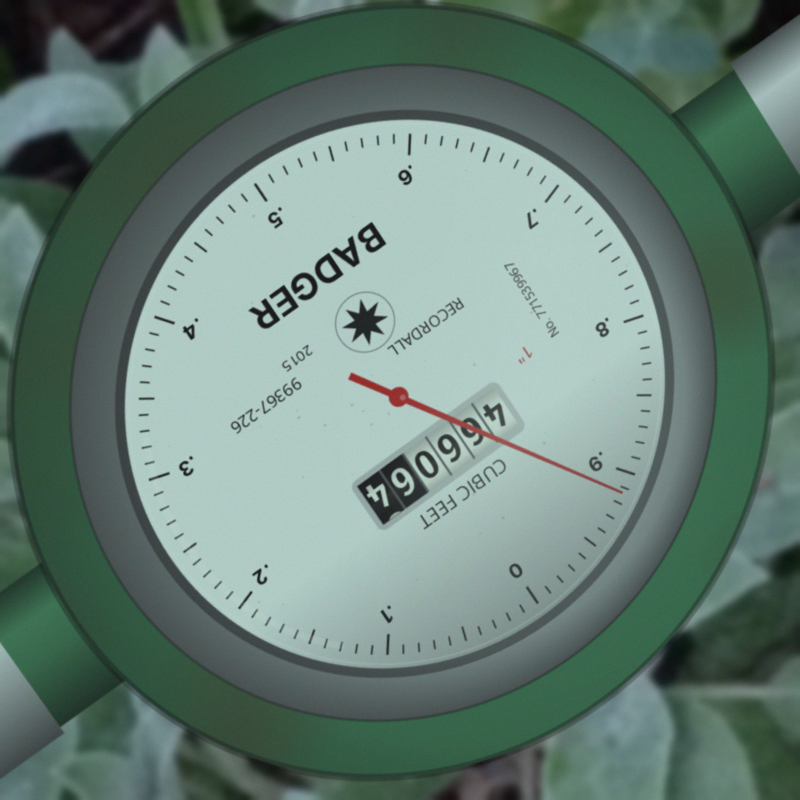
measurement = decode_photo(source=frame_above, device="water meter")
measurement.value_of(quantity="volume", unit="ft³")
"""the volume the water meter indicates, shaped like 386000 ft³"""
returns 466063.91 ft³
